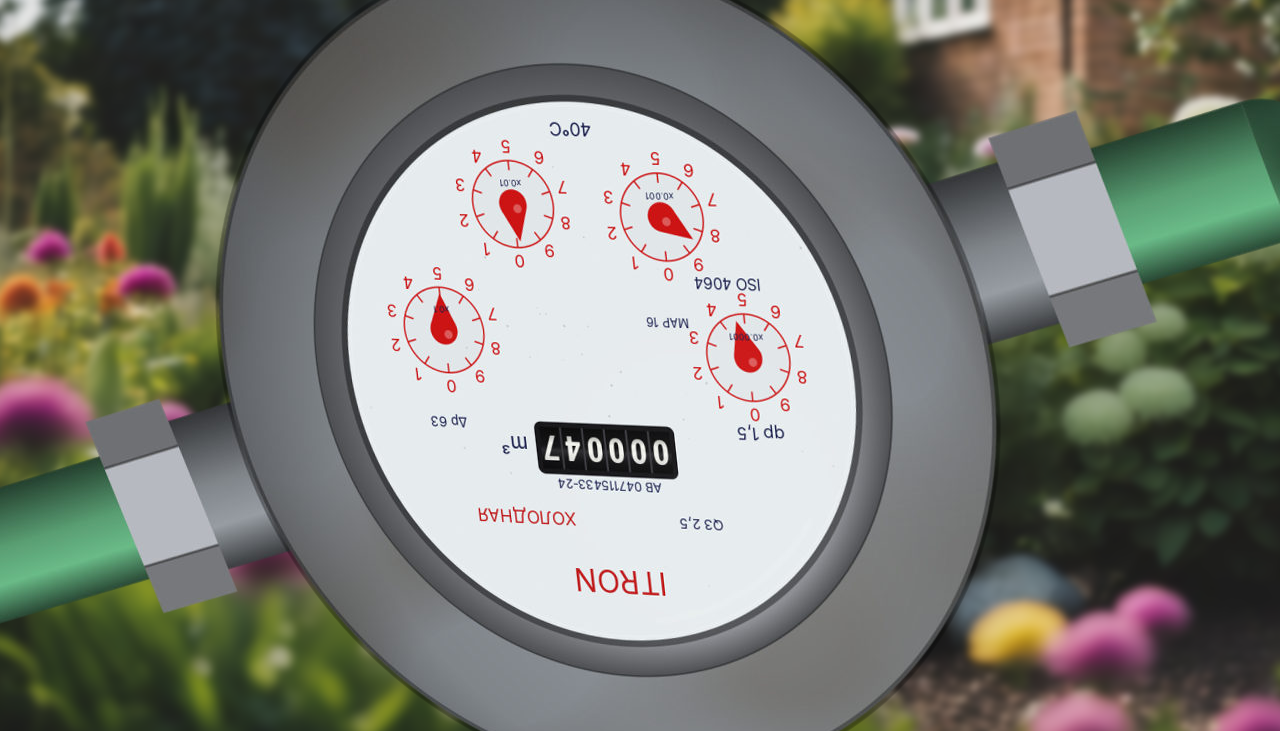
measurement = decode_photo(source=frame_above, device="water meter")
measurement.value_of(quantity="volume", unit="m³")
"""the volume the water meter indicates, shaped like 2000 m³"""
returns 47.4984 m³
